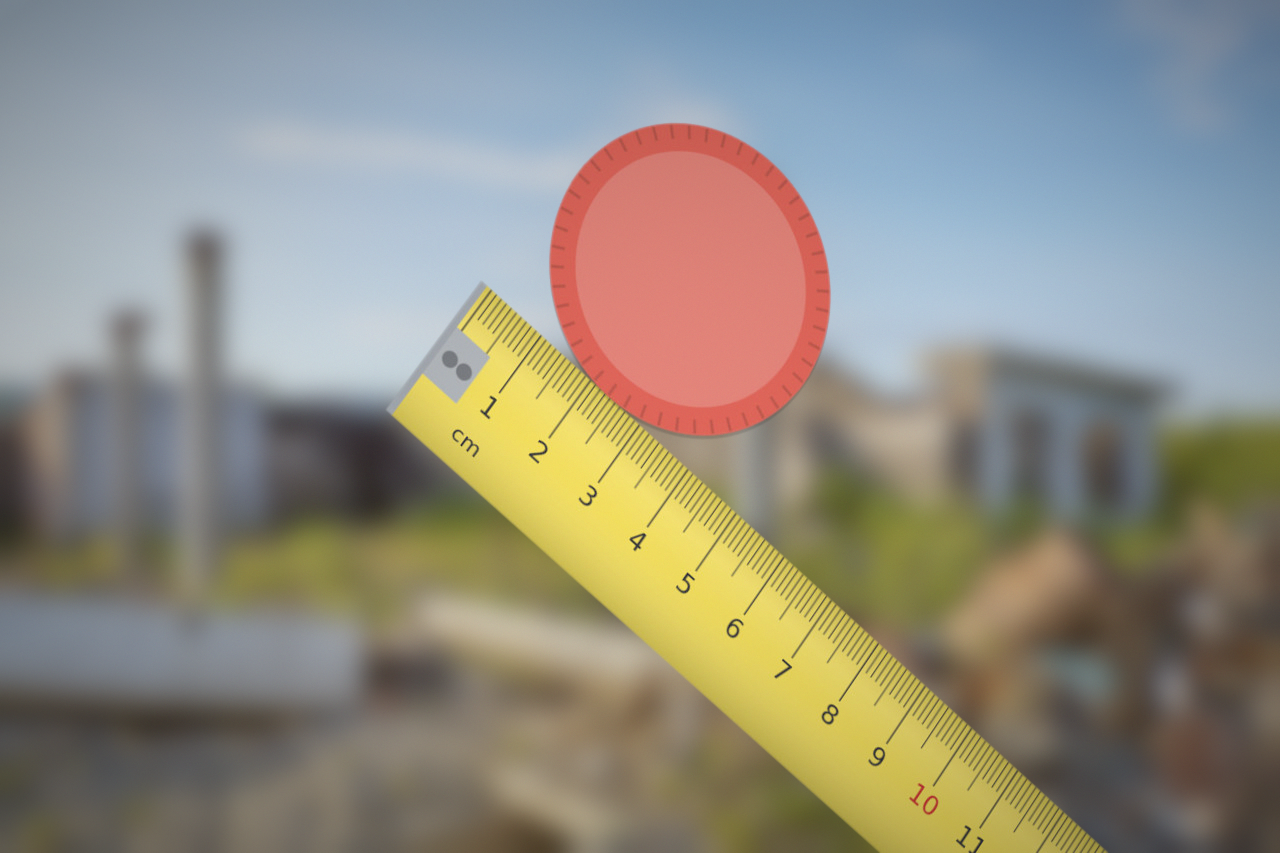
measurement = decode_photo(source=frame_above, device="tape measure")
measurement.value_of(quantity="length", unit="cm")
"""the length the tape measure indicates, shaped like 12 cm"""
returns 4.7 cm
